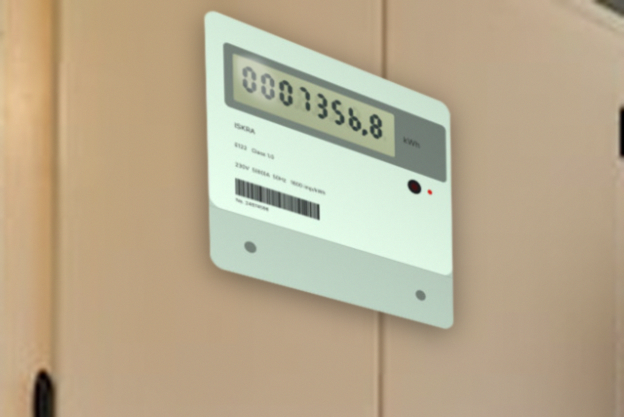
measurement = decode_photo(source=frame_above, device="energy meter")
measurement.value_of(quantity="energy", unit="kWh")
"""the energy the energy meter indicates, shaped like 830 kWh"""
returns 7356.8 kWh
